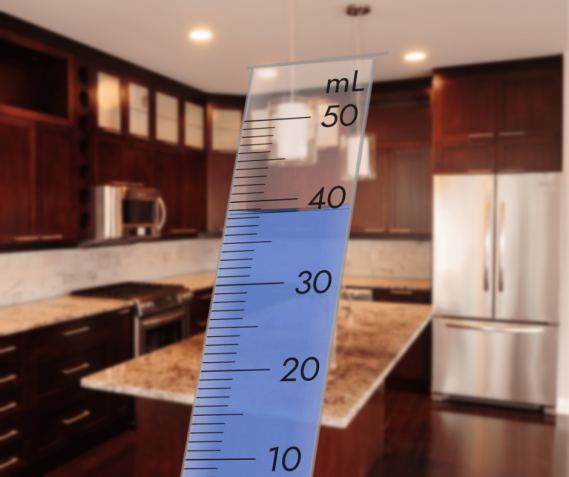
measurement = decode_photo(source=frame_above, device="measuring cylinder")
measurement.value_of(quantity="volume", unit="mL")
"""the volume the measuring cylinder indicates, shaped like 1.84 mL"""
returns 38.5 mL
